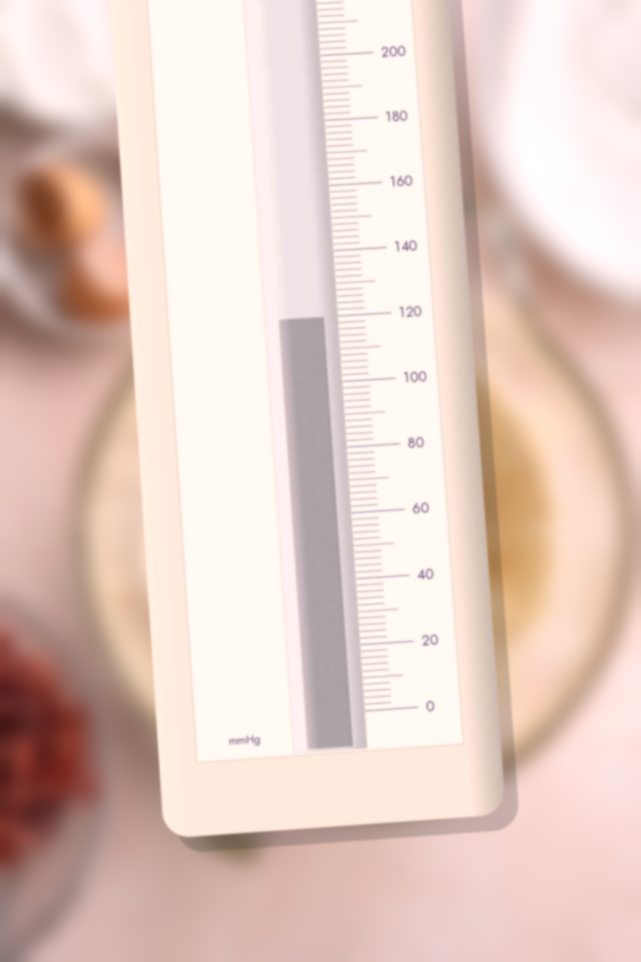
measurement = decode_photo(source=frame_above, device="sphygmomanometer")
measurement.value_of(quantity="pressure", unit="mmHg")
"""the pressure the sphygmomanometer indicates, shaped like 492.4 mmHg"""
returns 120 mmHg
